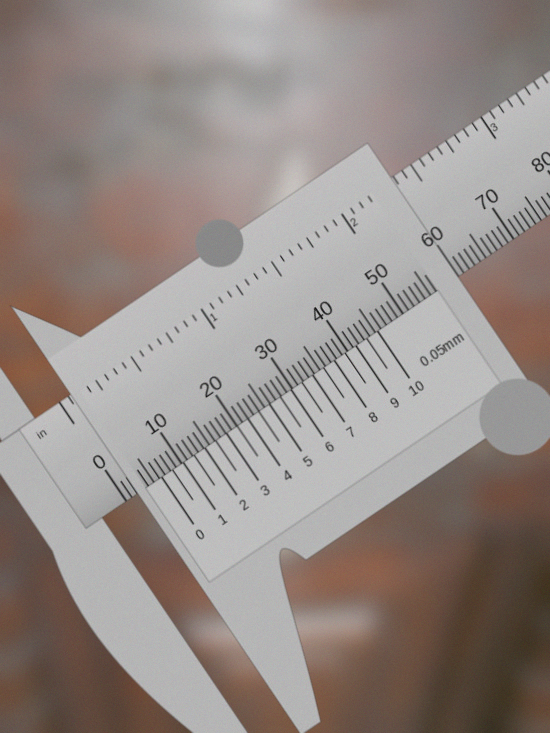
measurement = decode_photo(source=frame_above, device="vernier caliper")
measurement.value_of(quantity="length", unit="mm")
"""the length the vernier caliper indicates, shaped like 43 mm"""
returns 6.4 mm
